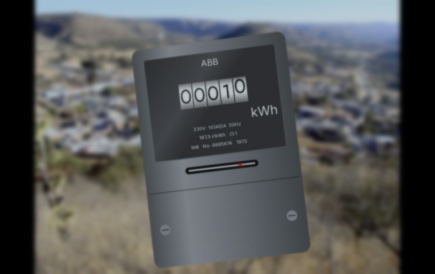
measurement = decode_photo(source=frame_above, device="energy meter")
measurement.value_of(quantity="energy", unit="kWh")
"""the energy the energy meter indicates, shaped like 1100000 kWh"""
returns 10 kWh
